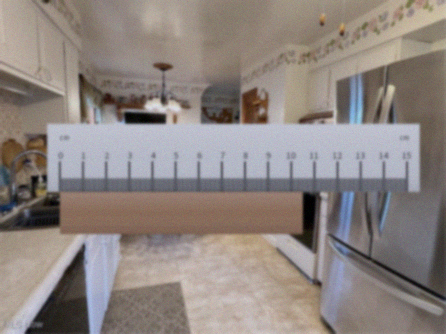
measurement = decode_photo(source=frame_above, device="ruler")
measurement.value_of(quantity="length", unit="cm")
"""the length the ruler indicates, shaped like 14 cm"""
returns 10.5 cm
